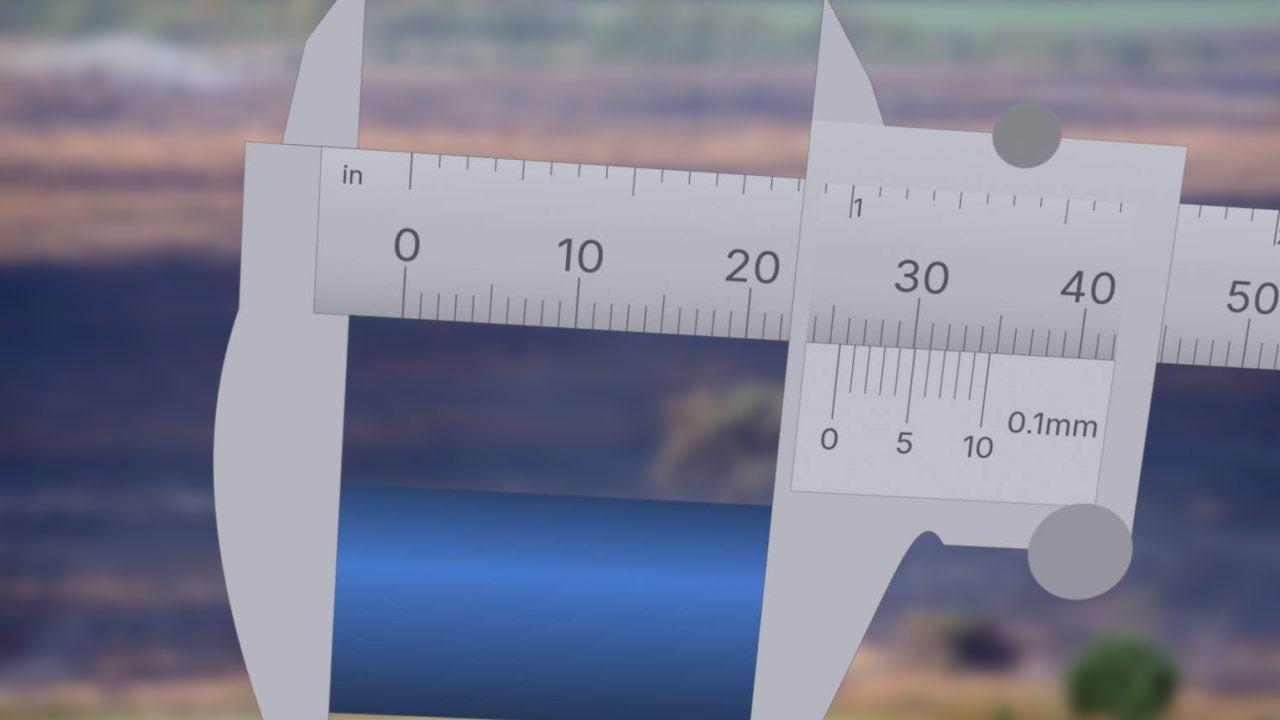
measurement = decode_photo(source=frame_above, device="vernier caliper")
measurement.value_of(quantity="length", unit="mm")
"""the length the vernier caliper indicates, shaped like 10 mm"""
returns 25.6 mm
